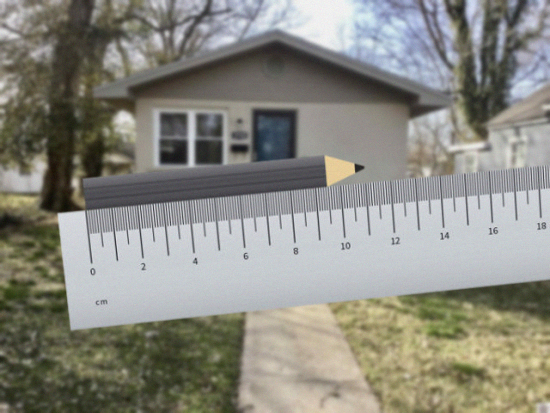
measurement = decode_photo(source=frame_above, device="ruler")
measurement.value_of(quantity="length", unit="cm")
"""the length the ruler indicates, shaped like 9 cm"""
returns 11 cm
